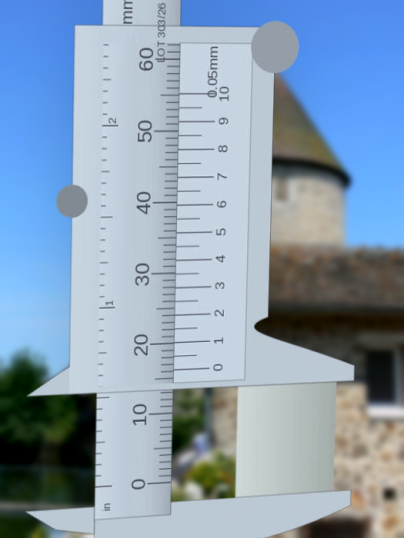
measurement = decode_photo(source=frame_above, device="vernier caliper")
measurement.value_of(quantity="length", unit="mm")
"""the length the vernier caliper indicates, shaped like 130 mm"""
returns 16.2 mm
